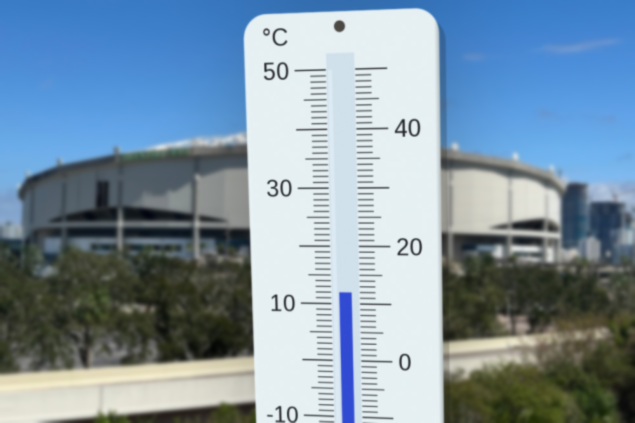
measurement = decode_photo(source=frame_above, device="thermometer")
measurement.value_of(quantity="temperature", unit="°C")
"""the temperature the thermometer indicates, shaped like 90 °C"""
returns 12 °C
